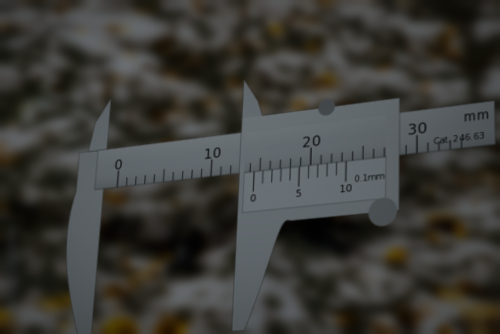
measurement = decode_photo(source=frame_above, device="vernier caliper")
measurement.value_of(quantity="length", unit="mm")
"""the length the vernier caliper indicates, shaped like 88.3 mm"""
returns 14.4 mm
